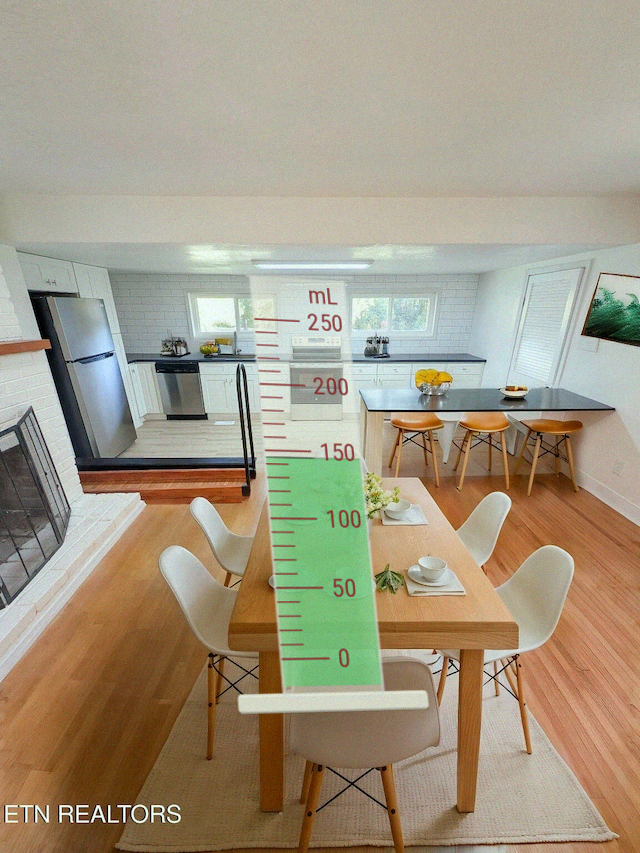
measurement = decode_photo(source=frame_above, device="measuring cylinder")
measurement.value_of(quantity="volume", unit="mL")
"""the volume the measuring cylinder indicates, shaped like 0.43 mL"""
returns 145 mL
